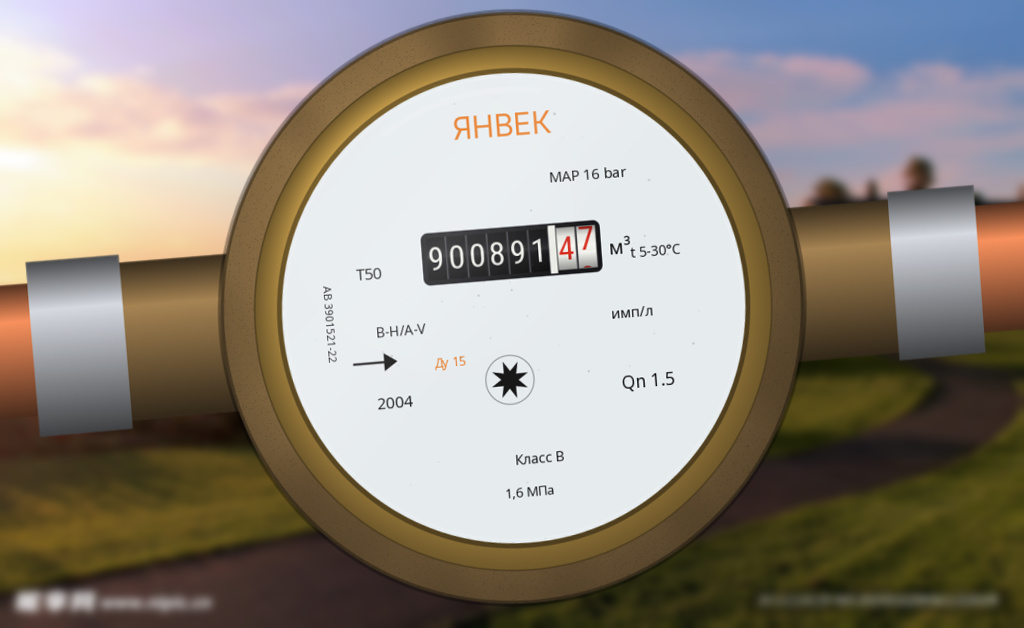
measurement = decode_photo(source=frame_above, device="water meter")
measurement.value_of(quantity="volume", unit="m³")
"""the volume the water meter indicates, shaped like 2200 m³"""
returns 900891.47 m³
